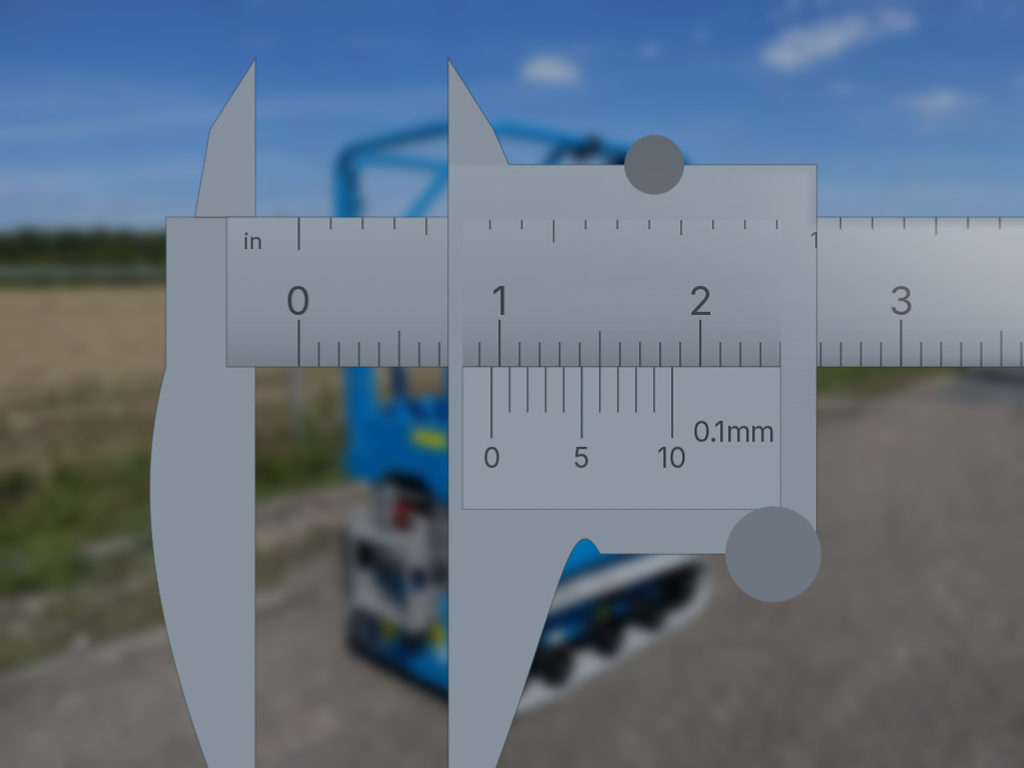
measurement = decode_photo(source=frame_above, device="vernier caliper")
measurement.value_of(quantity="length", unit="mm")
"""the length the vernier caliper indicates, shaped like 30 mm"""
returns 9.6 mm
